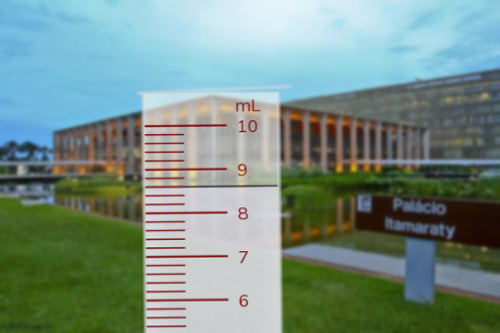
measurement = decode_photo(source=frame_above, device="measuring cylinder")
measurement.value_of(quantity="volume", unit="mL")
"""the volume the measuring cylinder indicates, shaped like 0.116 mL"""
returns 8.6 mL
